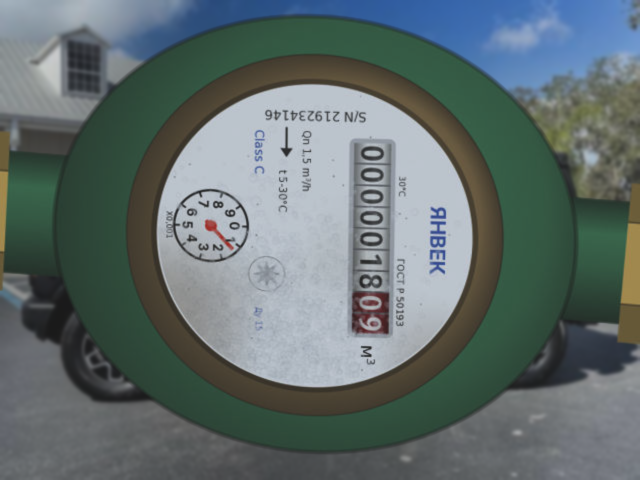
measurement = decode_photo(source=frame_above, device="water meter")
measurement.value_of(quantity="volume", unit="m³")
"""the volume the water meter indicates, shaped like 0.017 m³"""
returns 18.091 m³
